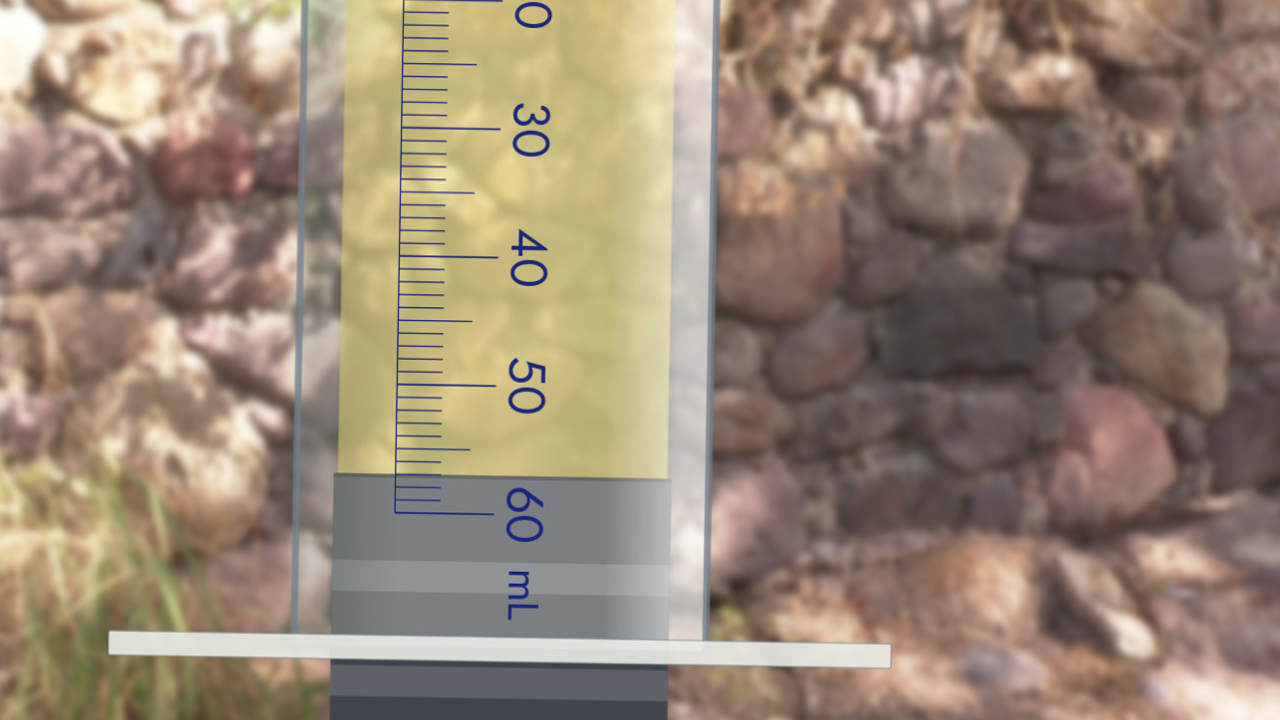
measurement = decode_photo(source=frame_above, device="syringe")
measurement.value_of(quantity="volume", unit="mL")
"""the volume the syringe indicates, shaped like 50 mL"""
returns 57 mL
